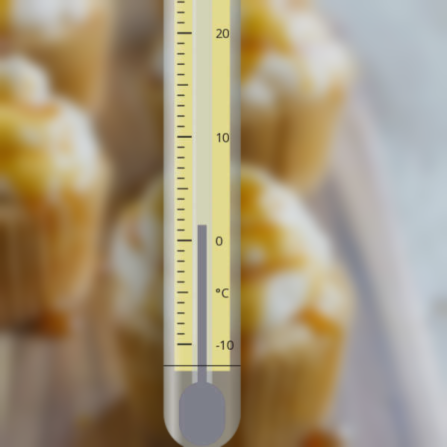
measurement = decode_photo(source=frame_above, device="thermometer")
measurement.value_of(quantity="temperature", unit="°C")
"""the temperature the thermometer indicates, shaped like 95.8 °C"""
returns 1.5 °C
